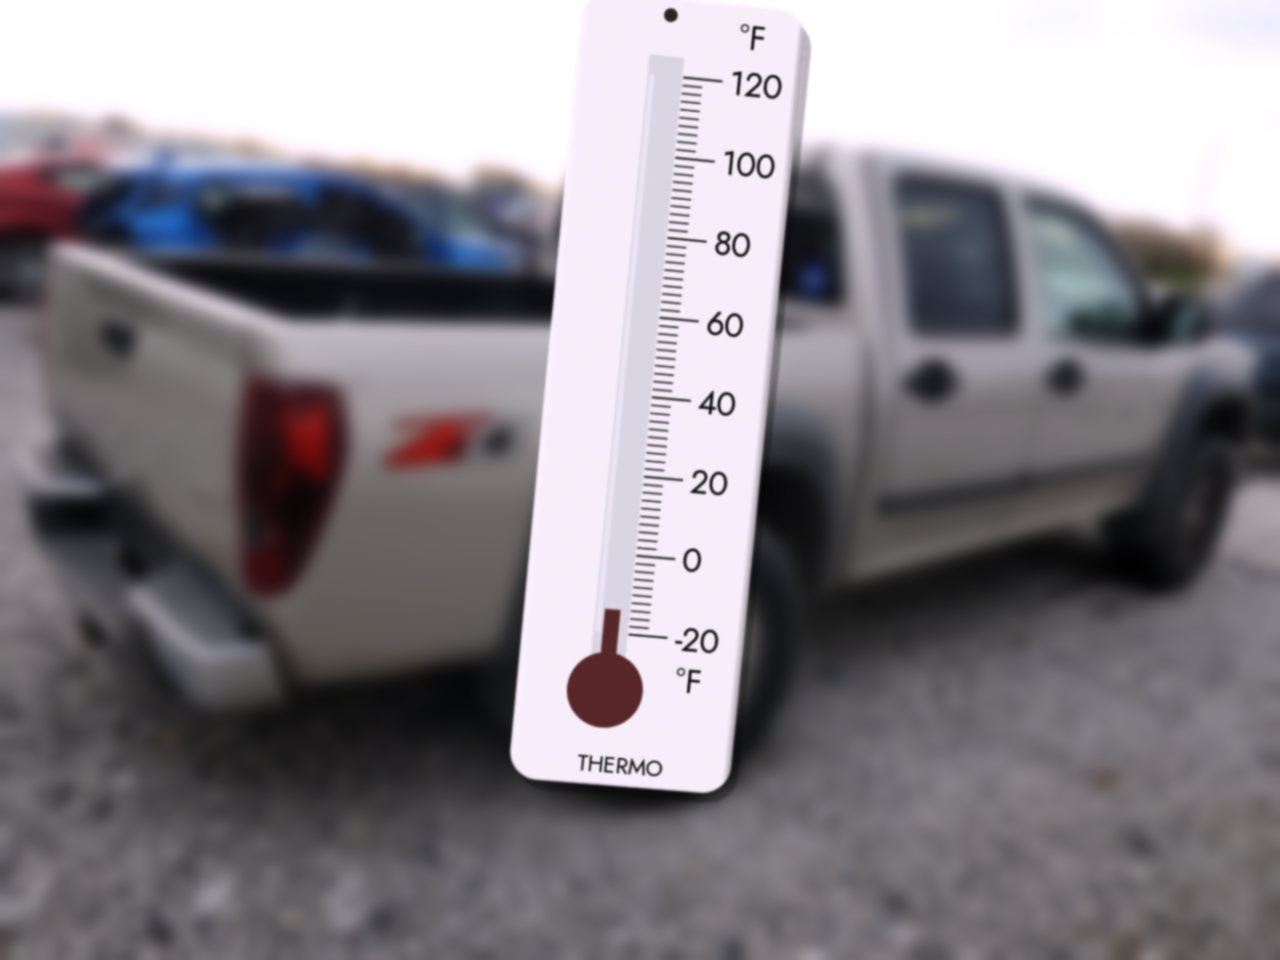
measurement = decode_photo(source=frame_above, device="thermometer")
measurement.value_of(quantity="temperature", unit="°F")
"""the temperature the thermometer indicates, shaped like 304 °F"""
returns -14 °F
